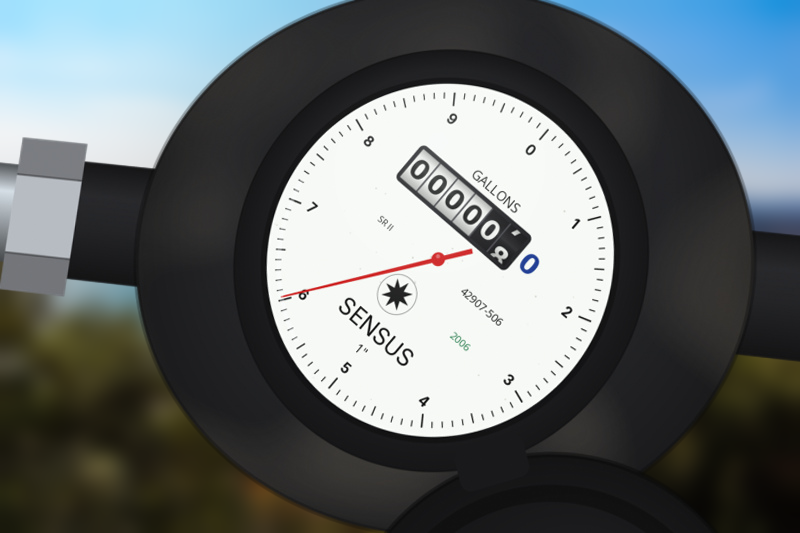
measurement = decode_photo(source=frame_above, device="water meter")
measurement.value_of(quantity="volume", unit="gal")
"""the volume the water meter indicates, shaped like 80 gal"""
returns 76.0 gal
